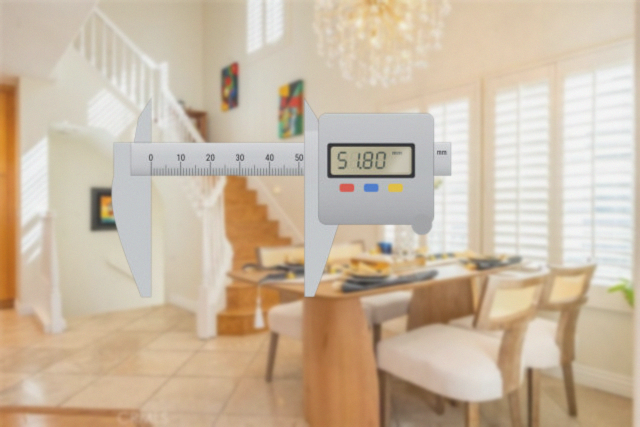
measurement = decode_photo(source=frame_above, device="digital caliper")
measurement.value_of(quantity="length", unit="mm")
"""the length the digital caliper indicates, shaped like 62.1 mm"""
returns 51.80 mm
